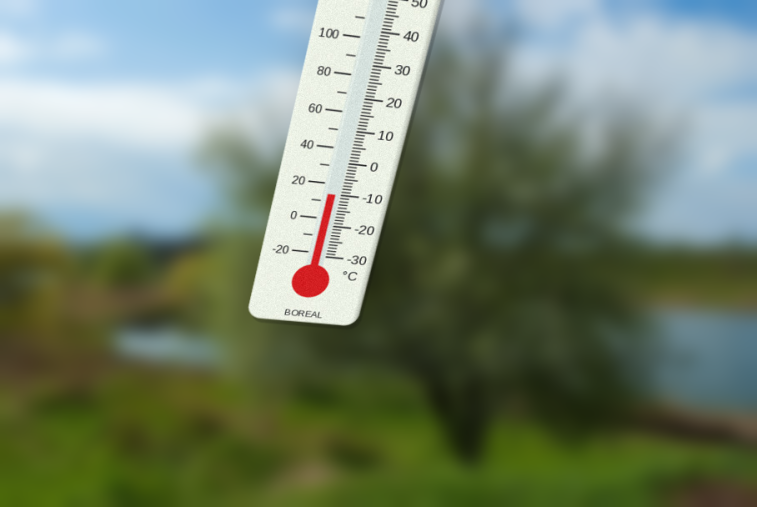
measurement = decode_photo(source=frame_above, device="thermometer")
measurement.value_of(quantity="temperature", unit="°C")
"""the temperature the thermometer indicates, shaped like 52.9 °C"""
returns -10 °C
